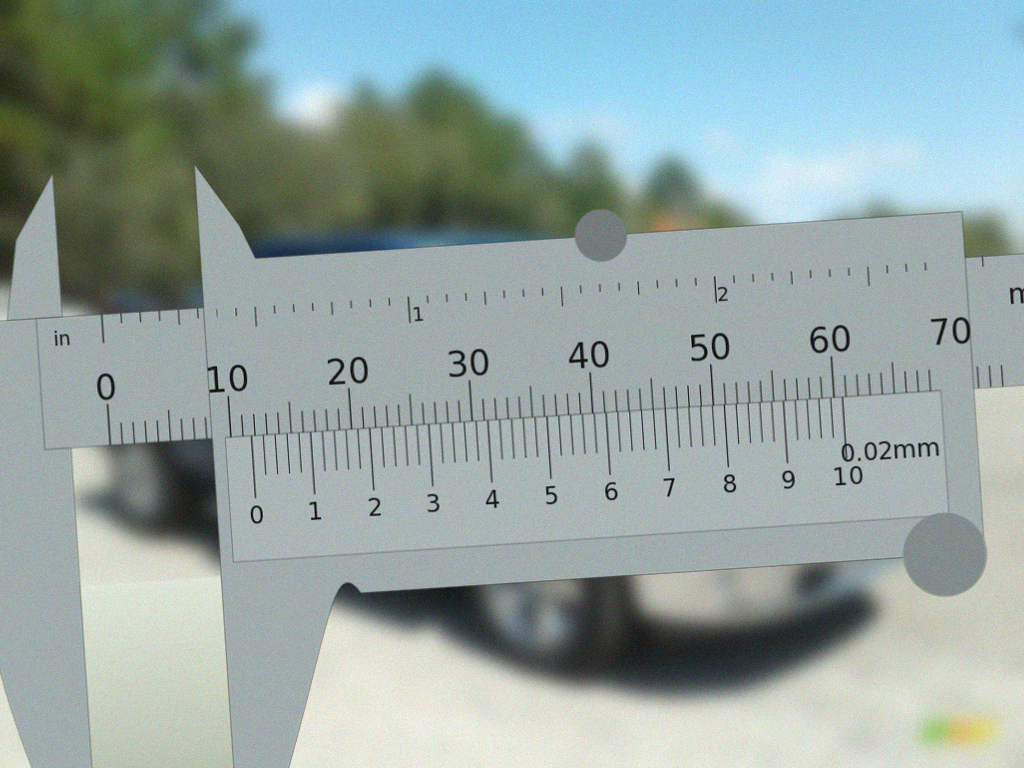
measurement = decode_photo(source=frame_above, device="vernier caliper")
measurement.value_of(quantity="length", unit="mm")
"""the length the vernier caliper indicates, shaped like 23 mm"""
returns 11.7 mm
